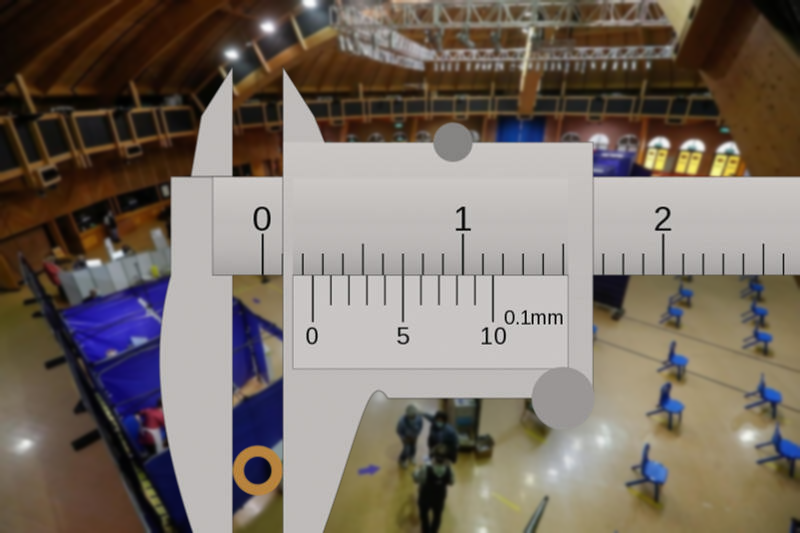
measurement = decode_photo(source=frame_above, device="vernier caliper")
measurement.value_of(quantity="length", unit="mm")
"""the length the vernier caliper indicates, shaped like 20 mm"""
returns 2.5 mm
